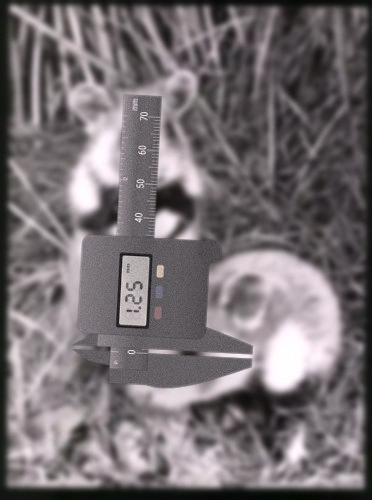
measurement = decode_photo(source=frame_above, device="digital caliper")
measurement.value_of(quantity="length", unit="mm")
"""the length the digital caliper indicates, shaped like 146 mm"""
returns 1.25 mm
